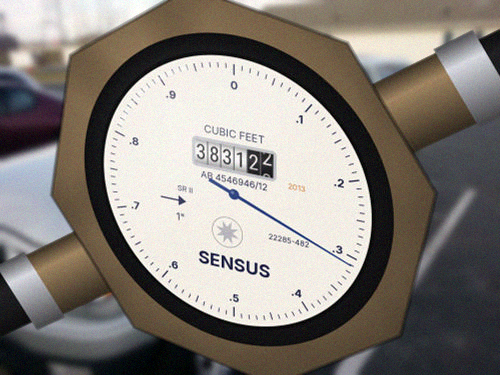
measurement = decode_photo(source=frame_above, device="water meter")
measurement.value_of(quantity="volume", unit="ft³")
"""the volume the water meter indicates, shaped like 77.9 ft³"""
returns 383122.31 ft³
